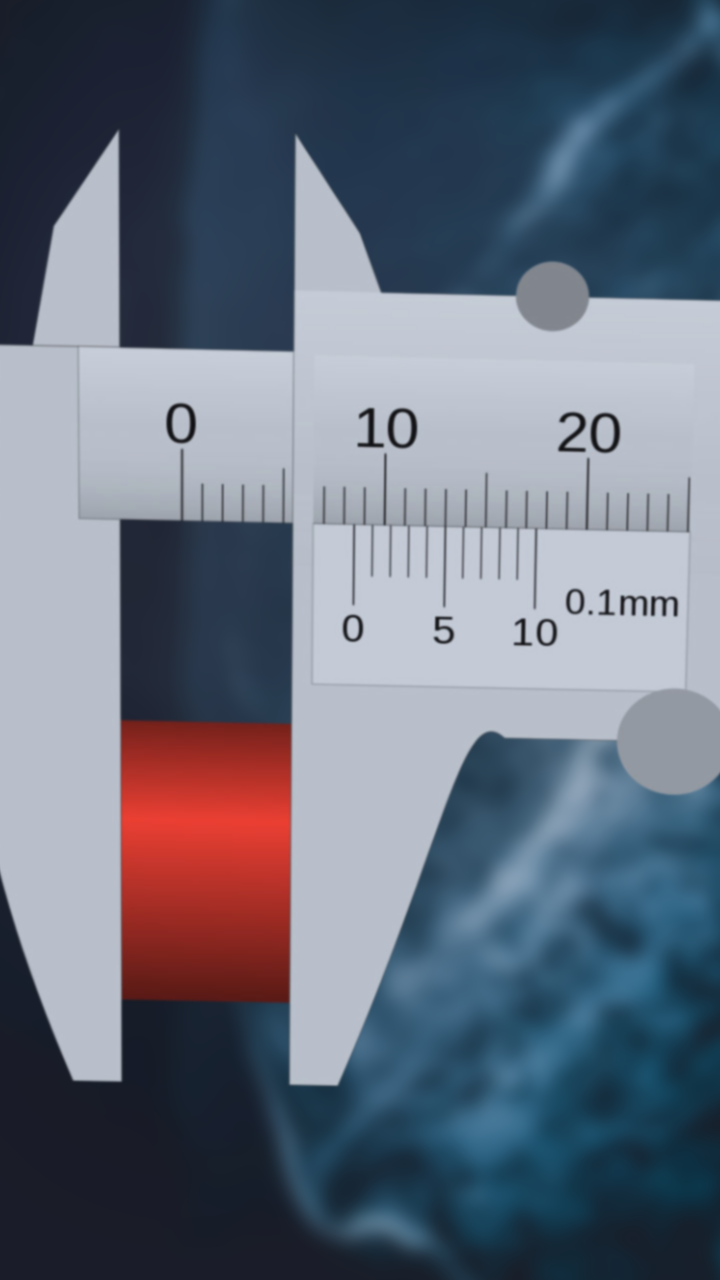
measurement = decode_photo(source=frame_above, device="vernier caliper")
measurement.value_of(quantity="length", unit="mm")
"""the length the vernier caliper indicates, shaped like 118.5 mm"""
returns 8.5 mm
